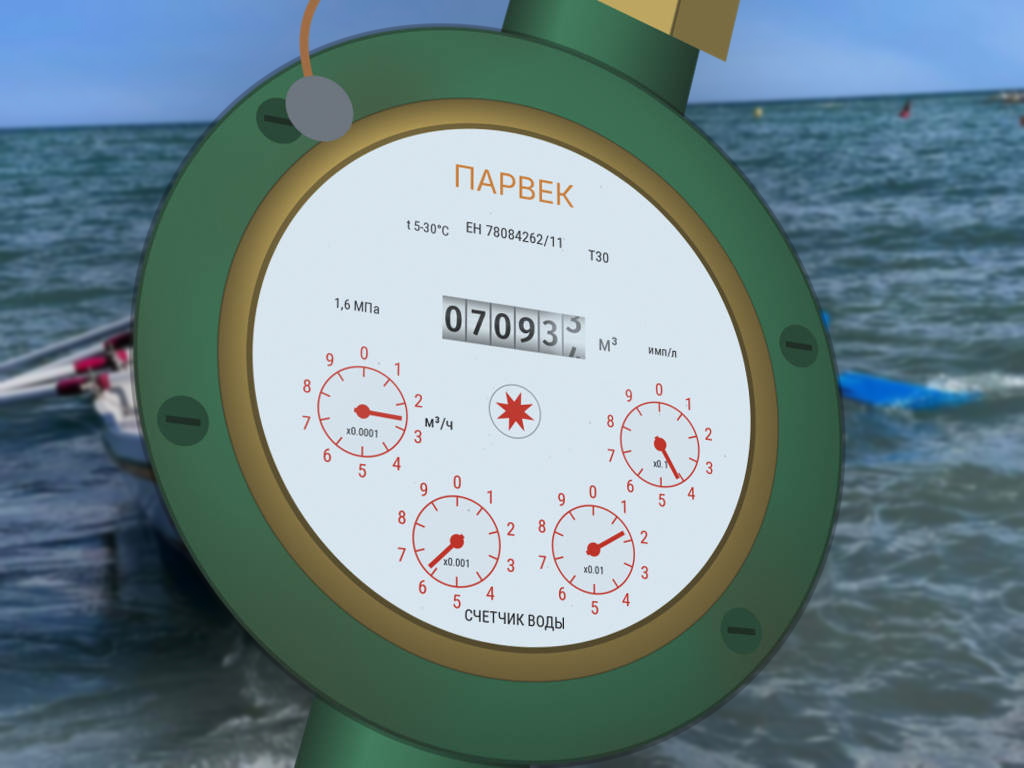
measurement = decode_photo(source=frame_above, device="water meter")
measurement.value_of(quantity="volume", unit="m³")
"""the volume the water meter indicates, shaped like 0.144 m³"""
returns 70933.4162 m³
